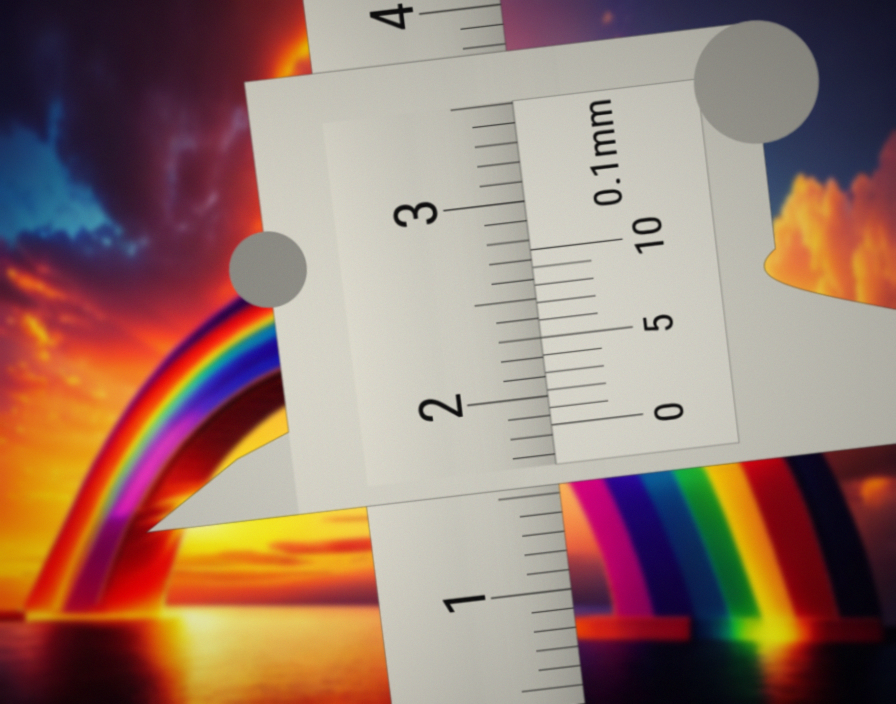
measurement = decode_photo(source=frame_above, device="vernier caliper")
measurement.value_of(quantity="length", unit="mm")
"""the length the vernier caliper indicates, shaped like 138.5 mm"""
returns 18.5 mm
